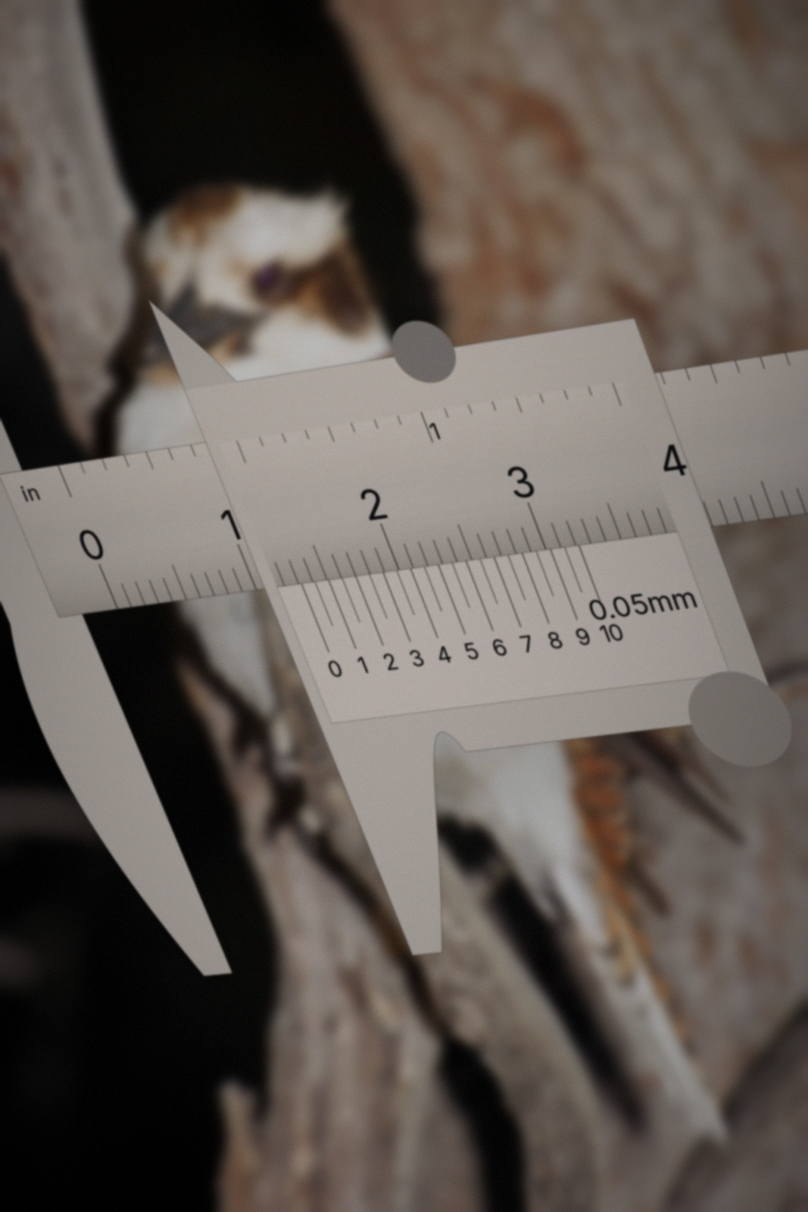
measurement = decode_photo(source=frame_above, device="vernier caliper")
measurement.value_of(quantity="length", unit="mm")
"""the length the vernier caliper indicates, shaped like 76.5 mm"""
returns 13.2 mm
